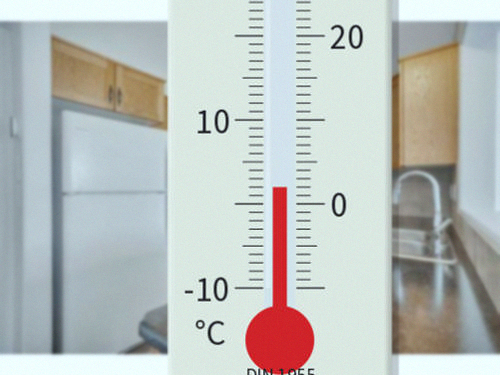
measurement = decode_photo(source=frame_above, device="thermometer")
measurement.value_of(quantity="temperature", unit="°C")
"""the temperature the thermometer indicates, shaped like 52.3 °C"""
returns 2 °C
